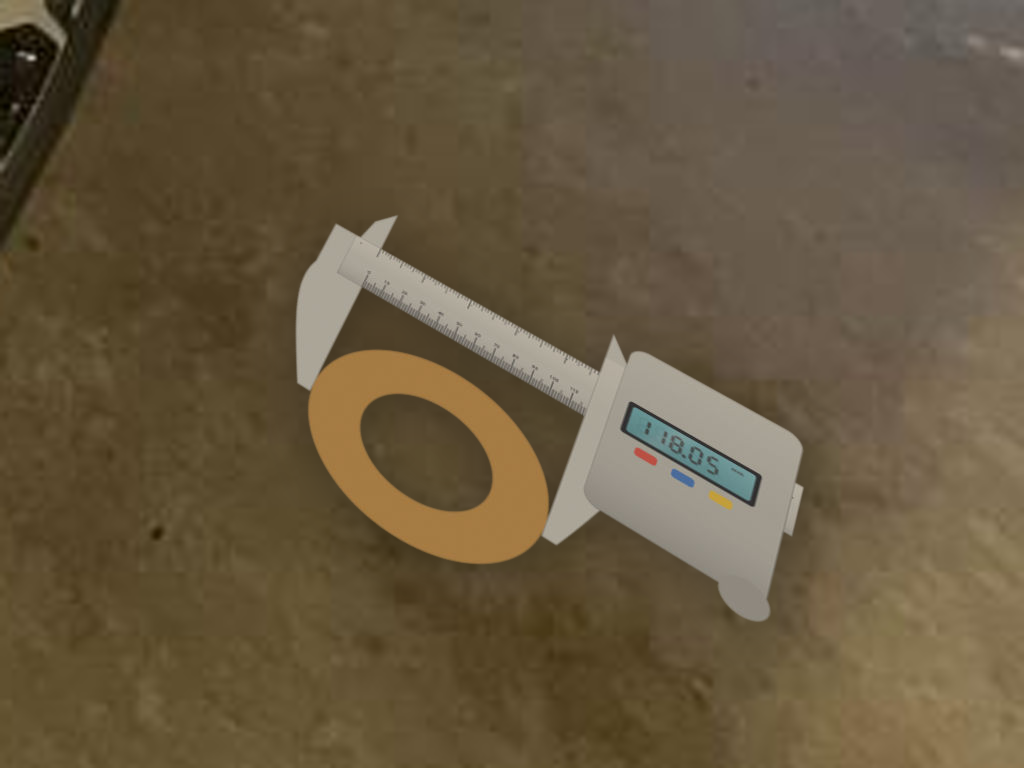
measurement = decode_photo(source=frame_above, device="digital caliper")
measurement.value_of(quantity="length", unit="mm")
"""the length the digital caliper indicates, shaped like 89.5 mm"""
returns 118.05 mm
